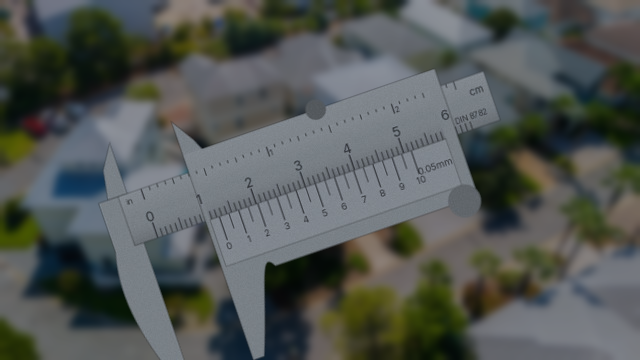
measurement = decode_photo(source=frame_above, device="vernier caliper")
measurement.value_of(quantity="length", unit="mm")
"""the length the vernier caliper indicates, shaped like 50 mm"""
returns 12.5 mm
